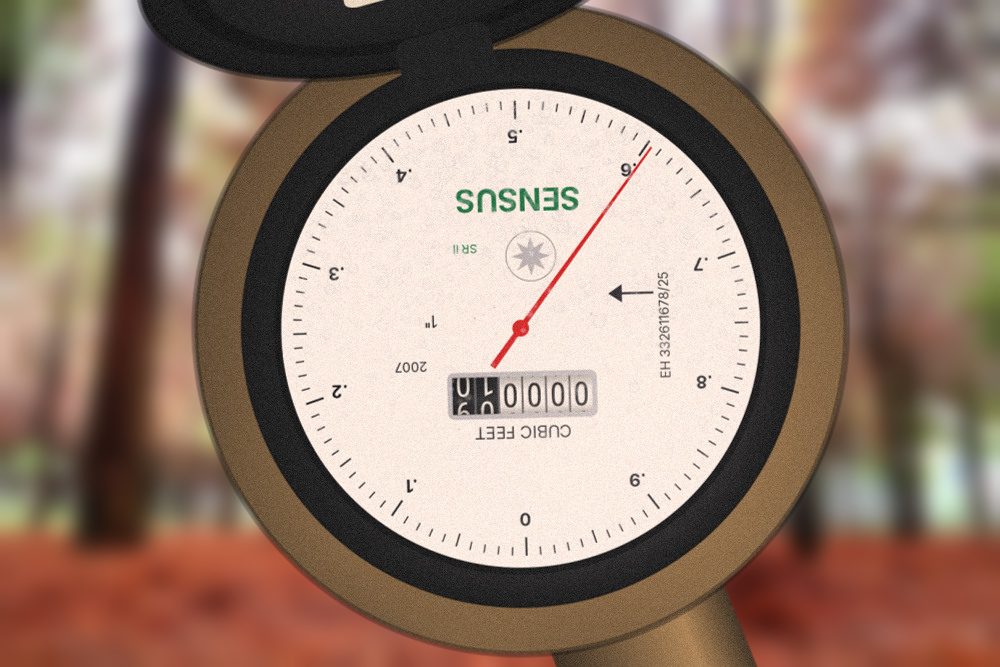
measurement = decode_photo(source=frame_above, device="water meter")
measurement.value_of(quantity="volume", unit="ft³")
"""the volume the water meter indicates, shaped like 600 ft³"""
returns 9.60 ft³
